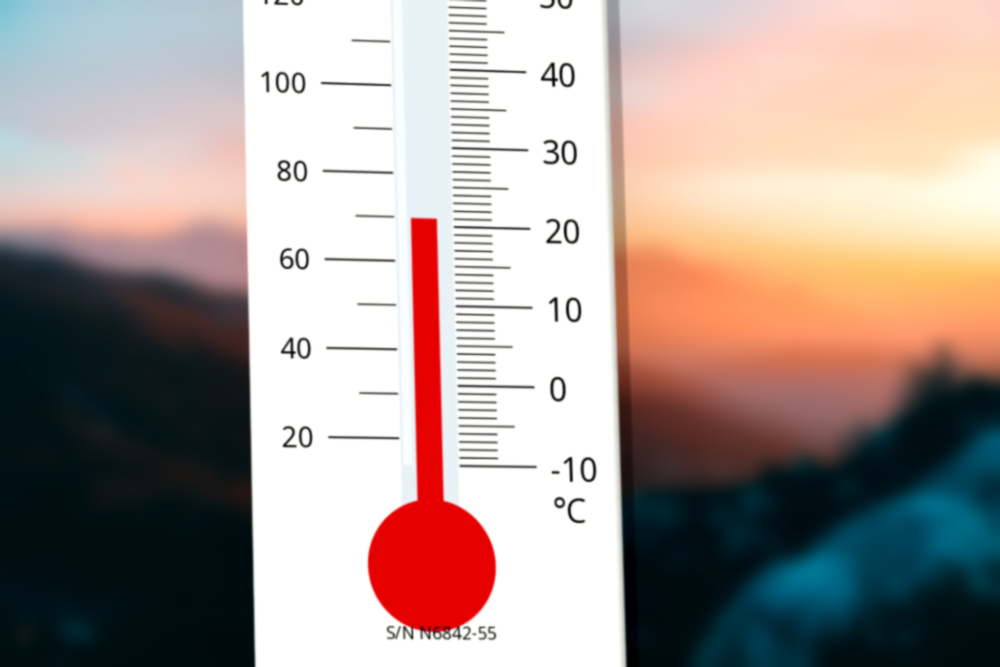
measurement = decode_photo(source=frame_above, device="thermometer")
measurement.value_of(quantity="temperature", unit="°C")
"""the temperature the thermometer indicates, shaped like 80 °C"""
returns 21 °C
